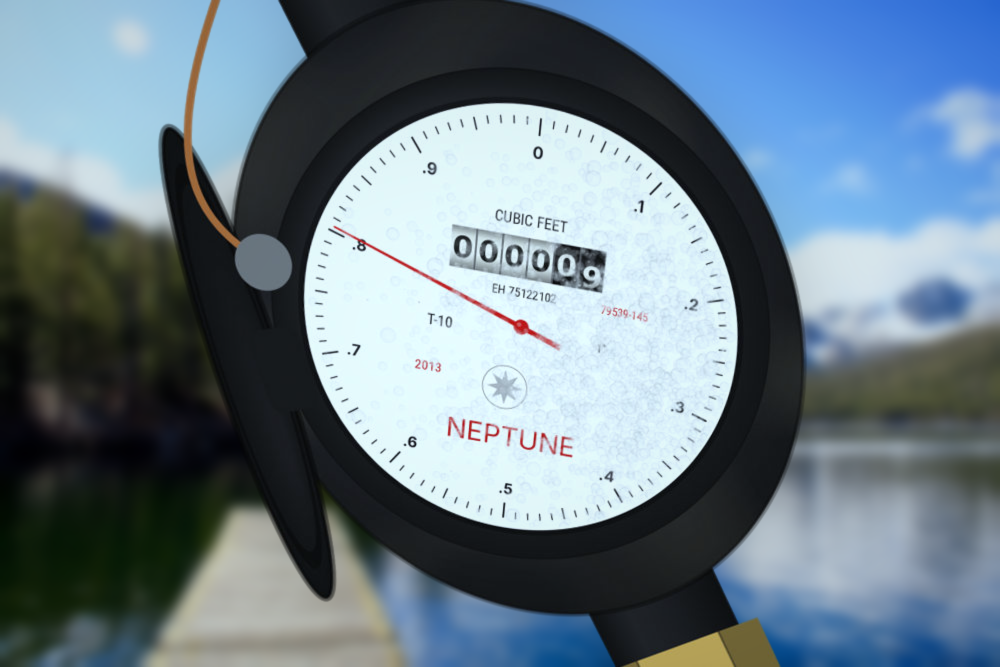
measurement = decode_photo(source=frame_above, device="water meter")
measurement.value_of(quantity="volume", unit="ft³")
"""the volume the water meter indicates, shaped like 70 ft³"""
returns 8.80 ft³
